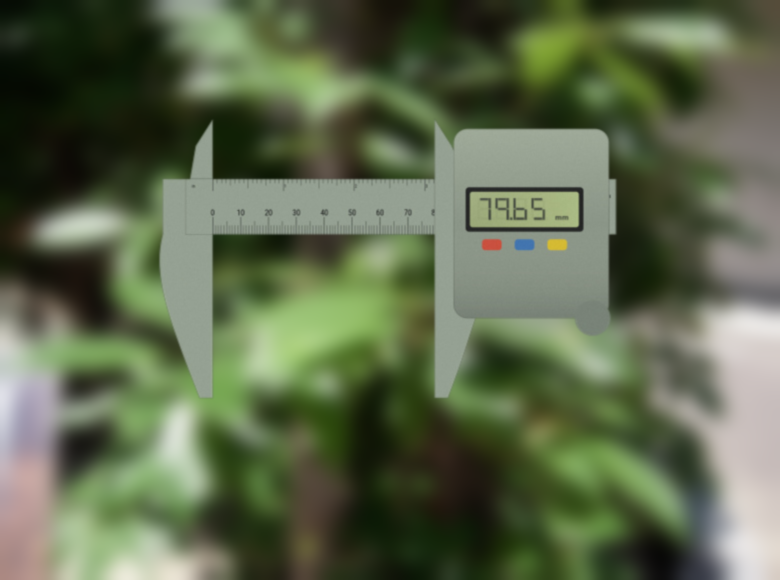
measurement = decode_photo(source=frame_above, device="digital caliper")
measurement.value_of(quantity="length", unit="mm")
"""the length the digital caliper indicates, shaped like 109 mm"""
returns 79.65 mm
